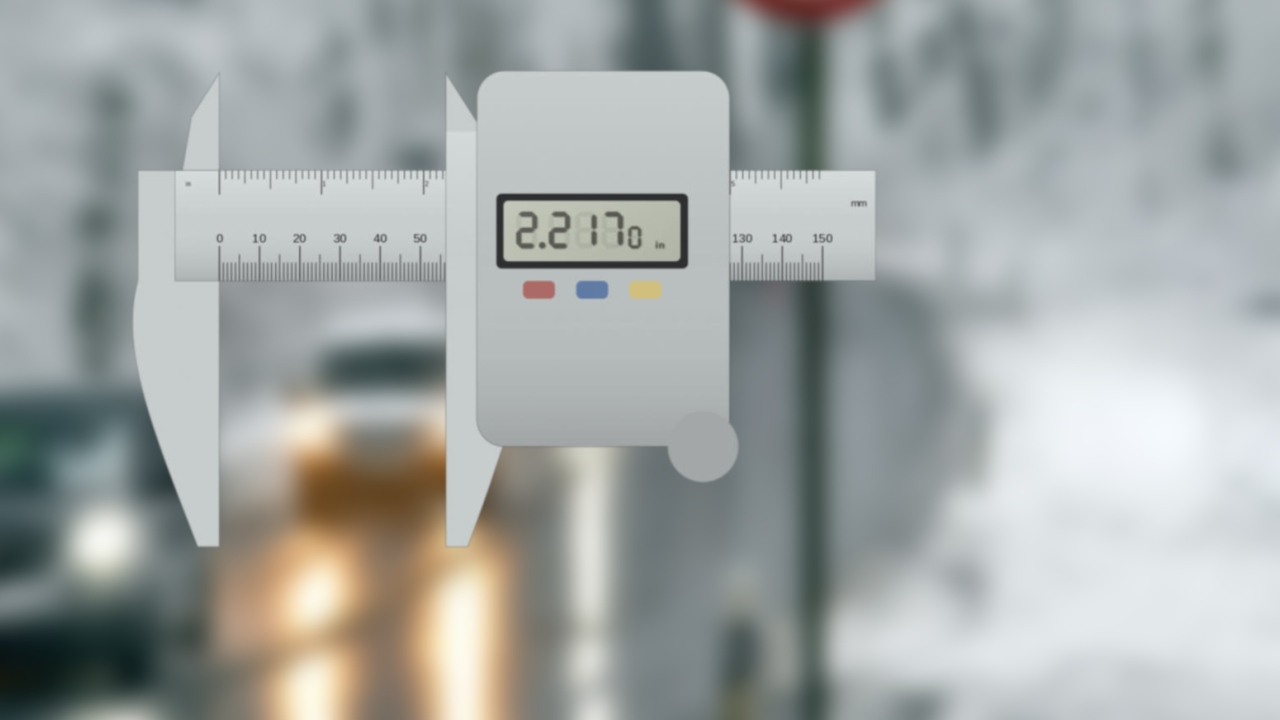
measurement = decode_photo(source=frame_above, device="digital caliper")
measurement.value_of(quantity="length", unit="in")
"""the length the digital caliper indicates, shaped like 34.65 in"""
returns 2.2170 in
